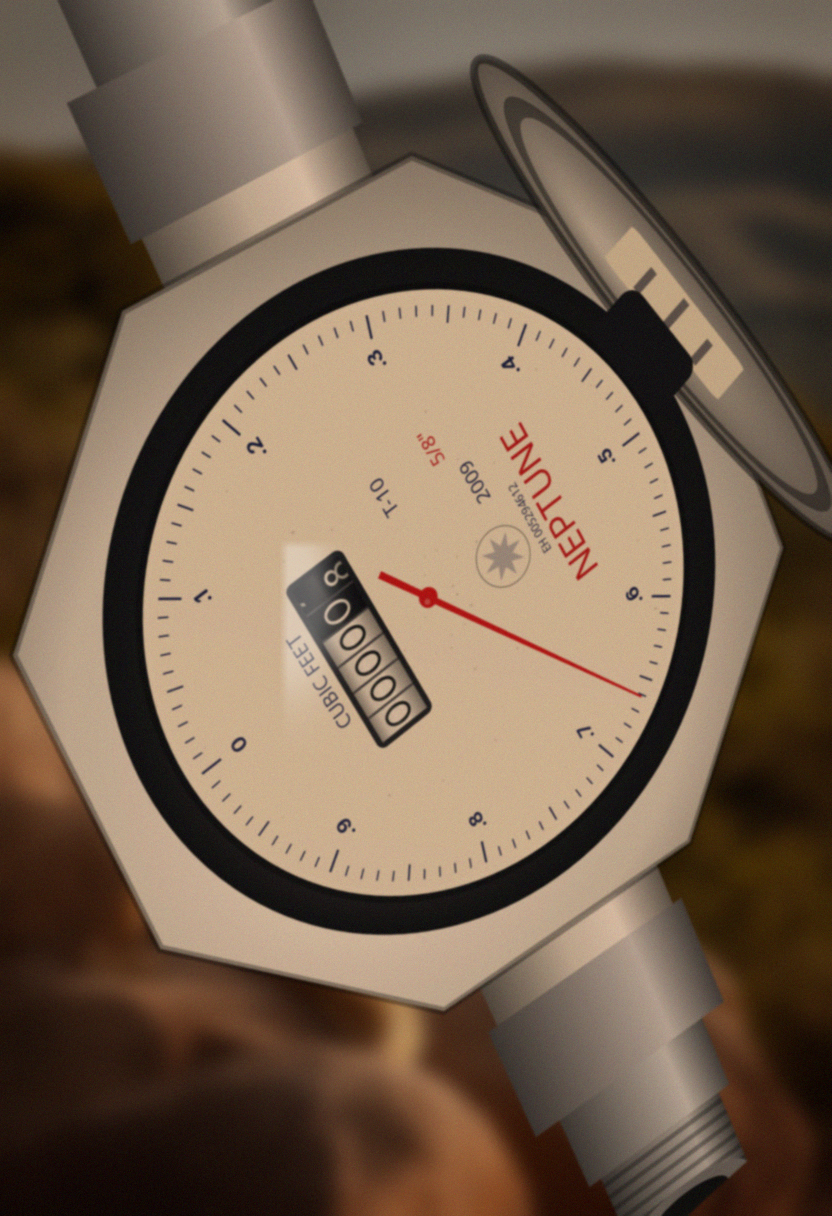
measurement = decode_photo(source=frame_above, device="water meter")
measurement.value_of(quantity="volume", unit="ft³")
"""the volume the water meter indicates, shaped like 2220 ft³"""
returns 7.66 ft³
